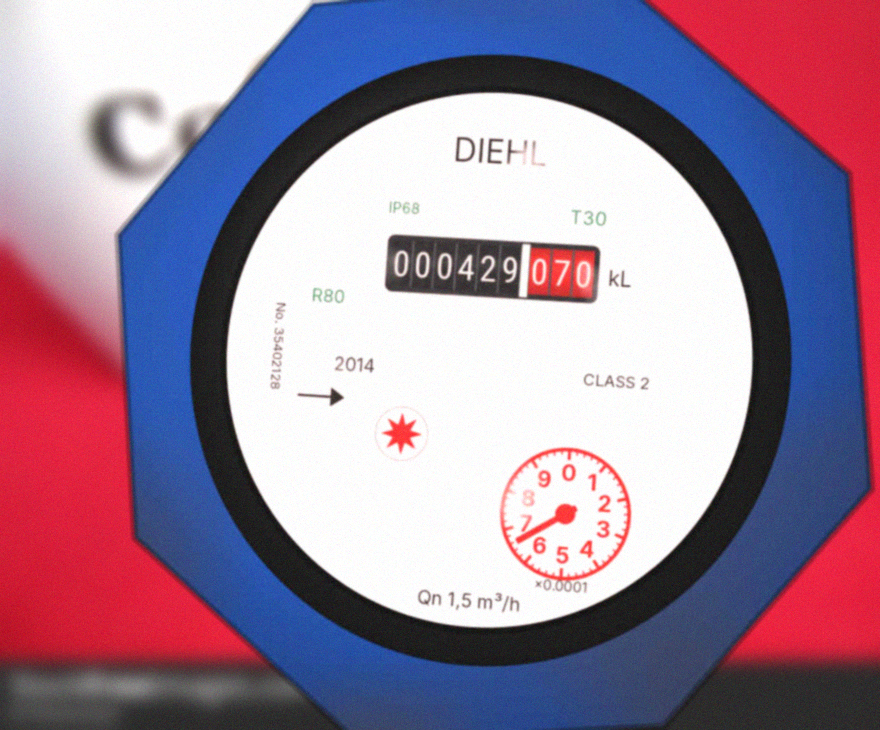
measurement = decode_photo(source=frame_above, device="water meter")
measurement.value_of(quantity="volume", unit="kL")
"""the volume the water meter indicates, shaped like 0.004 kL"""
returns 429.0706 kL
